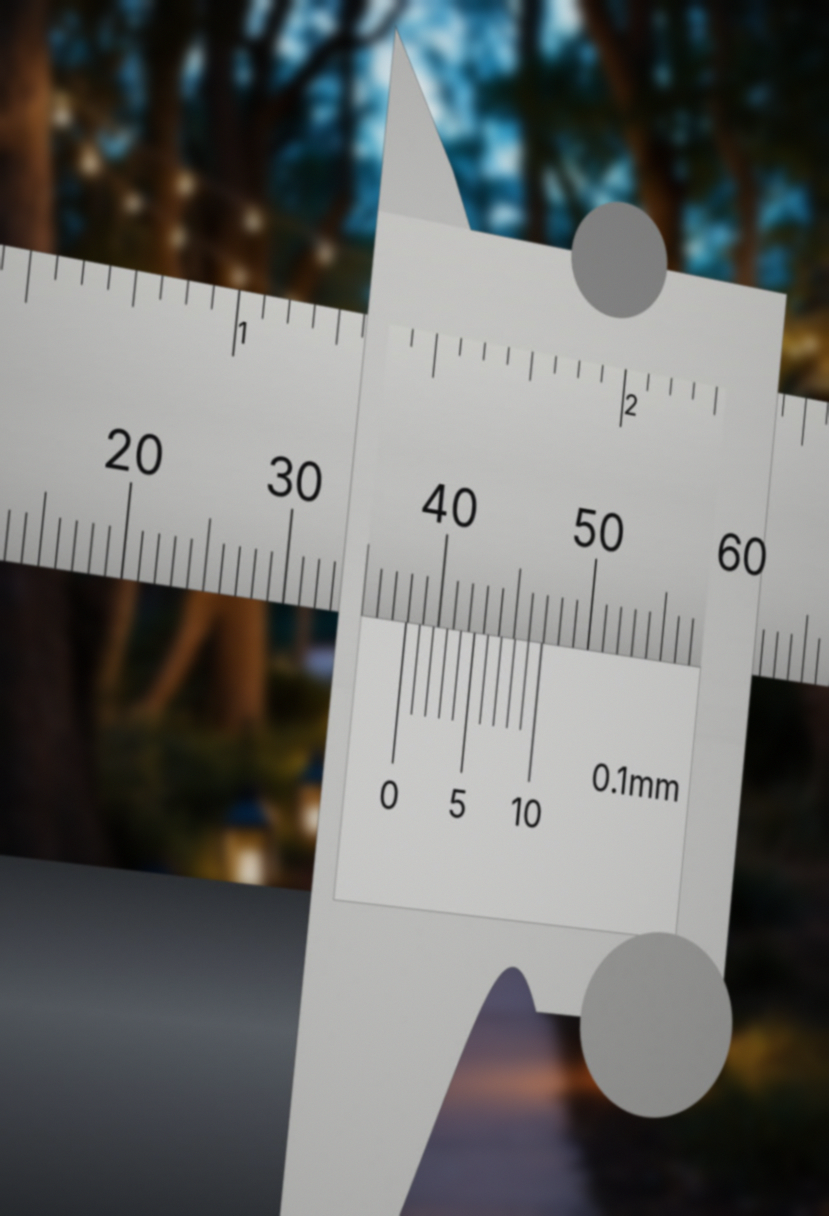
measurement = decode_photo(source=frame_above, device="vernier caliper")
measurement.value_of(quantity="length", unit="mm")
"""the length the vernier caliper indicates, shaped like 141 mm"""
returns 37.9 mm
